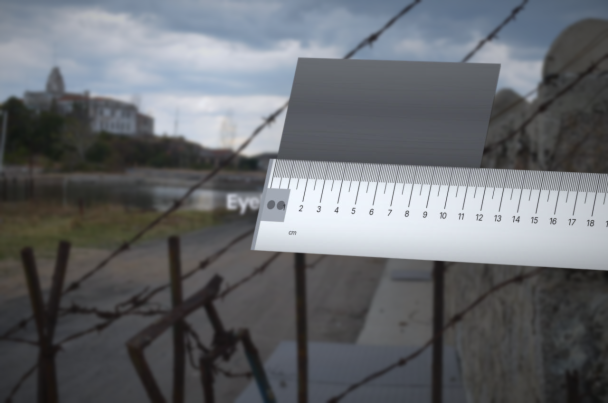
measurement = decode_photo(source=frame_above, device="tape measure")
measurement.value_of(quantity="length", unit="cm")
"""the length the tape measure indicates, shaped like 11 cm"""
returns 11.5 cm
